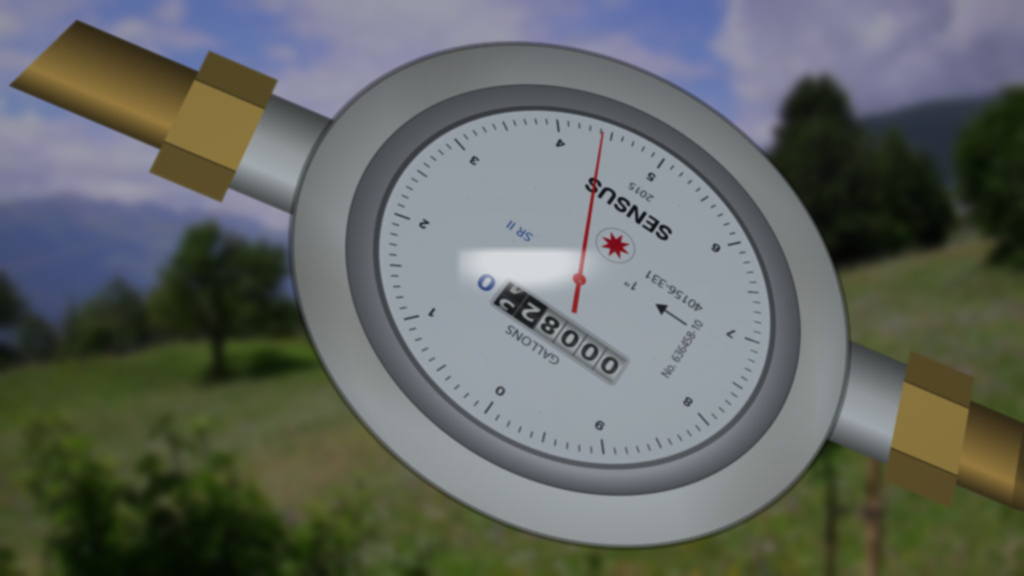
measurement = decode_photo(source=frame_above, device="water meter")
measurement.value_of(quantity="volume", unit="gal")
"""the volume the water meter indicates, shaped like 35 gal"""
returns 8234.4 gal
